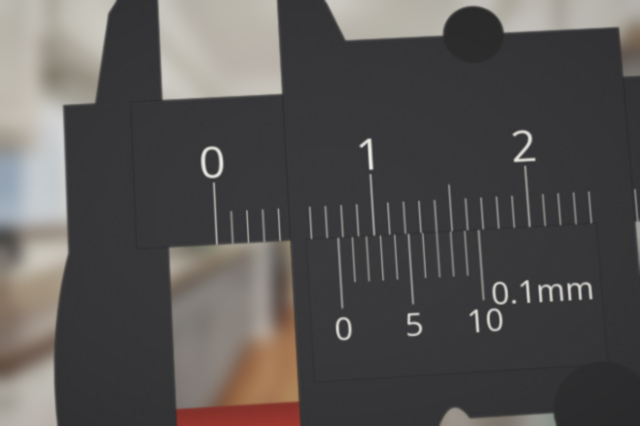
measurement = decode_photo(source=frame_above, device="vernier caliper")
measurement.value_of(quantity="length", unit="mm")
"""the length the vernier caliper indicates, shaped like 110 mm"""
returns 7.7 mm
